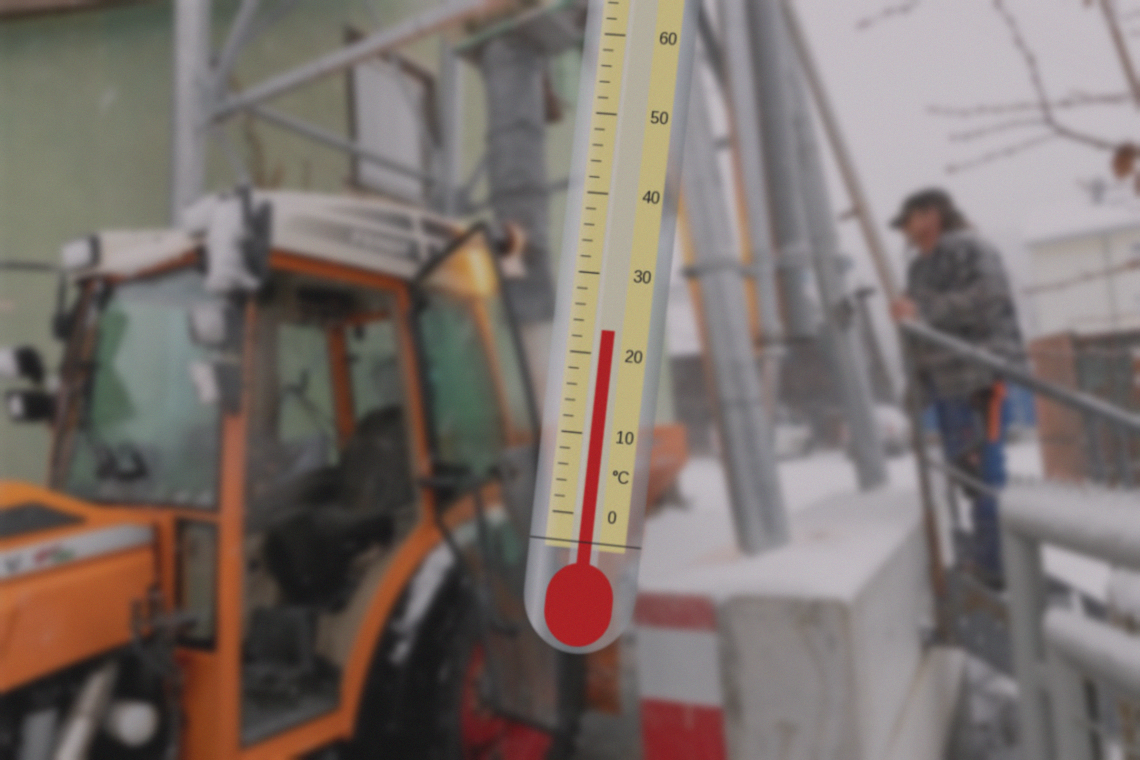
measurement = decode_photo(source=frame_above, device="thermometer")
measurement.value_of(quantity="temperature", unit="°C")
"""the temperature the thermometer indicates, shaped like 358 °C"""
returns 23 °C
